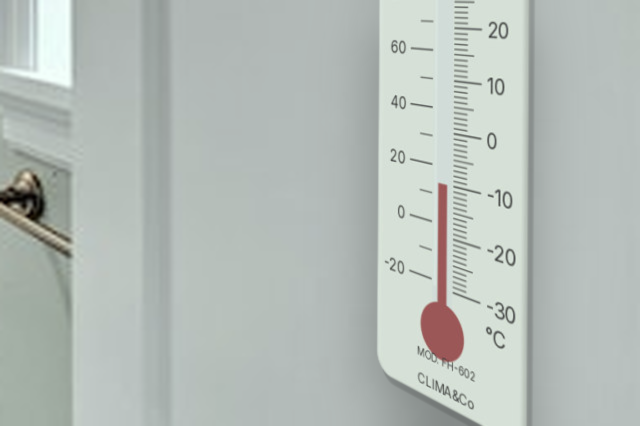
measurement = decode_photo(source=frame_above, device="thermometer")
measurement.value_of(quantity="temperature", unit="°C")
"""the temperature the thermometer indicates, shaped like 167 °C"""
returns -10 °C
